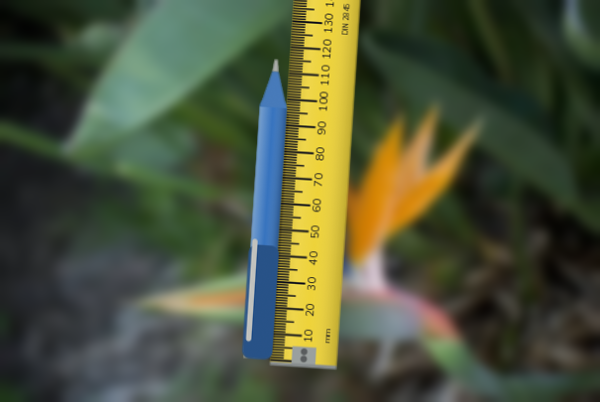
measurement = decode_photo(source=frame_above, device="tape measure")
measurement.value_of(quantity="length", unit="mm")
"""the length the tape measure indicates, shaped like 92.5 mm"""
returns 115 mm
